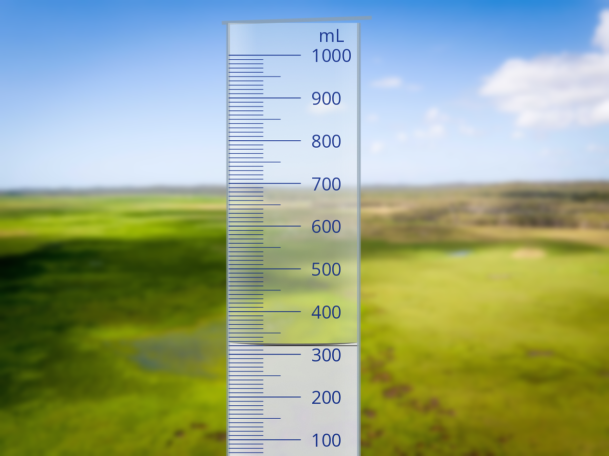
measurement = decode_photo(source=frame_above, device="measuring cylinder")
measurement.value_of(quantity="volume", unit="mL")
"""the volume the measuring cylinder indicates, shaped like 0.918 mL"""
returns 320 mL
